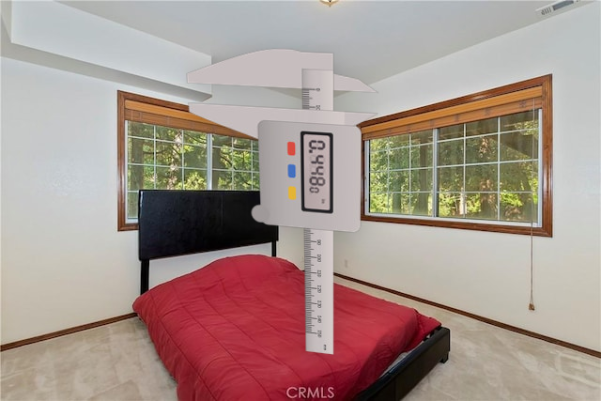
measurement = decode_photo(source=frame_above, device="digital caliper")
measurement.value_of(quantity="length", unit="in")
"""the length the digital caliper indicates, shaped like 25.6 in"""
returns 0.4480 in
